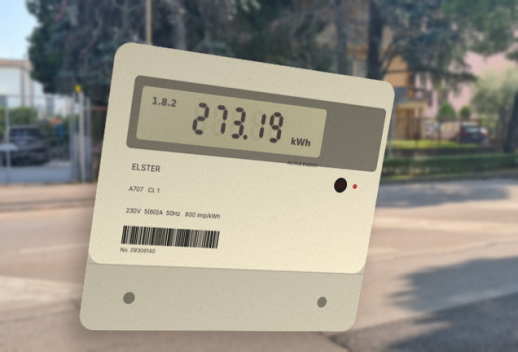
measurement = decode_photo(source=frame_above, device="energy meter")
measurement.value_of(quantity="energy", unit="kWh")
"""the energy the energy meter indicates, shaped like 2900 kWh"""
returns 273.19 kWh
